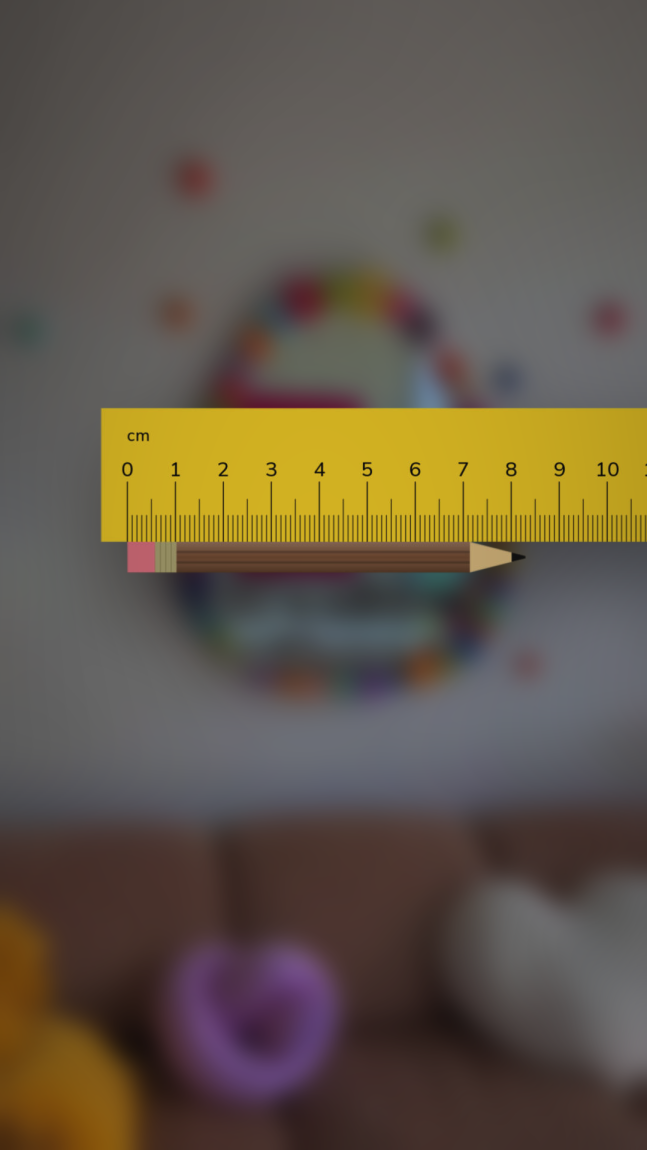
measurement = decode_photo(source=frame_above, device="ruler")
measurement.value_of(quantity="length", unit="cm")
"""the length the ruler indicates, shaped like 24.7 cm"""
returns 8.3 cm
